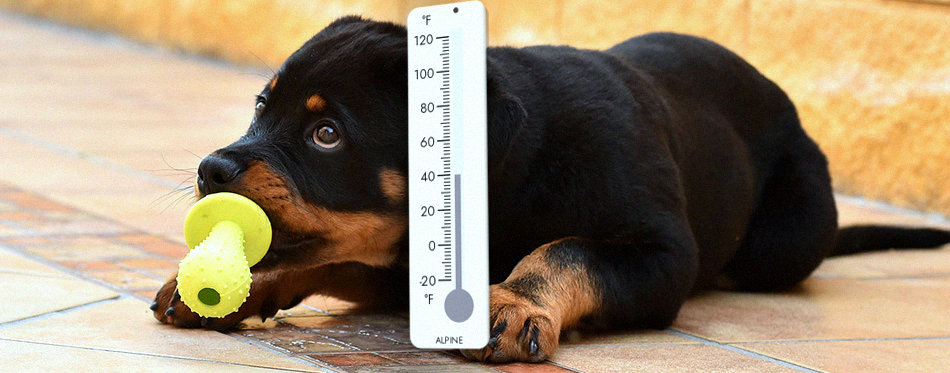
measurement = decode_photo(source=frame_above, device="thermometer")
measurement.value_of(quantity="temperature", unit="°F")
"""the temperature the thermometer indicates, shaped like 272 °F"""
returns 40 °F
